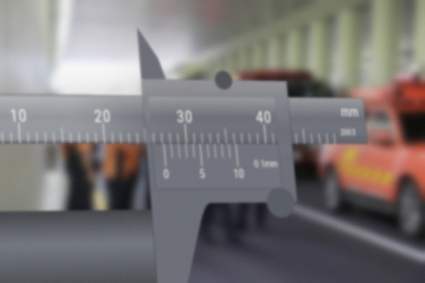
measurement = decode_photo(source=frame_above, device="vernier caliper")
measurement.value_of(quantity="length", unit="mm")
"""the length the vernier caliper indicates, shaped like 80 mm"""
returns 27.2 mm
